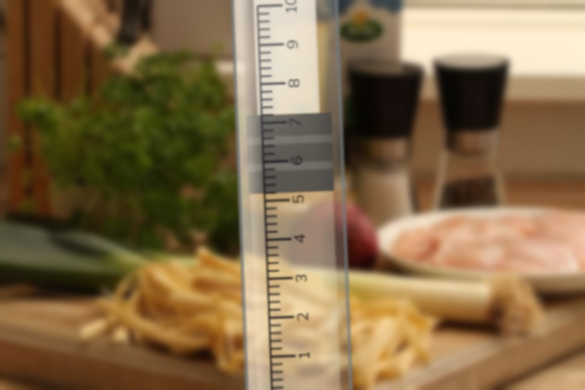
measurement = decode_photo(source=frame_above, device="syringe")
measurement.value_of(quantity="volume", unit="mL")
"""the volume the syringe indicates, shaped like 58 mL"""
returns 5.2 mL
